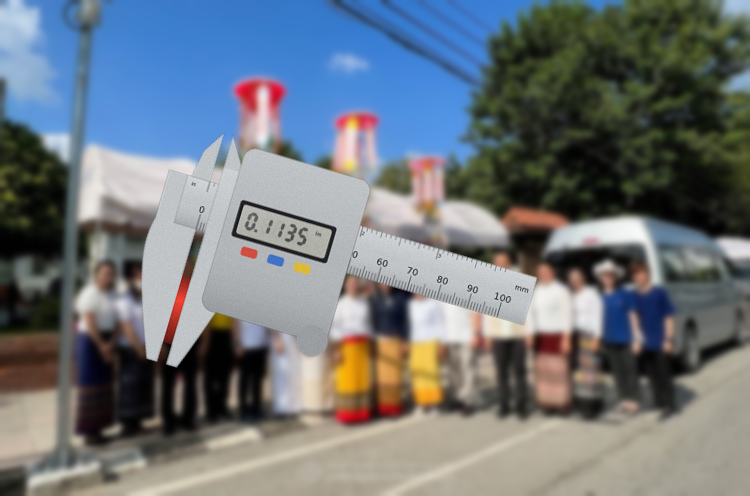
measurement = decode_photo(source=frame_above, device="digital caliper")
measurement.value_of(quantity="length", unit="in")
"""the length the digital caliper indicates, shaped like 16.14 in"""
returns 0.1135 in
